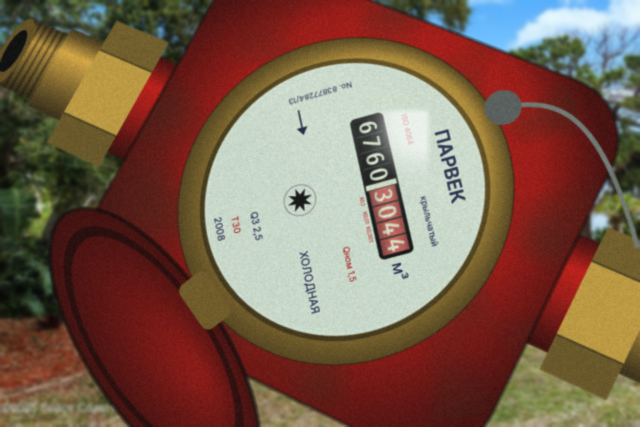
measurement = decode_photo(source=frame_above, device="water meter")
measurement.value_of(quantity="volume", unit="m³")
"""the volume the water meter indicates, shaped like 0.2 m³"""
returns 6760.3044 m³
